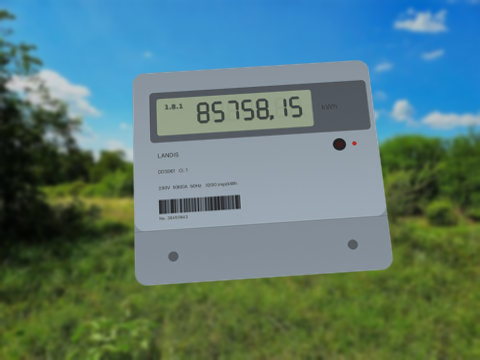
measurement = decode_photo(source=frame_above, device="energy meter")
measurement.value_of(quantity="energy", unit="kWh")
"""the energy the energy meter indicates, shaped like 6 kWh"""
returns 85758.15 kWh
